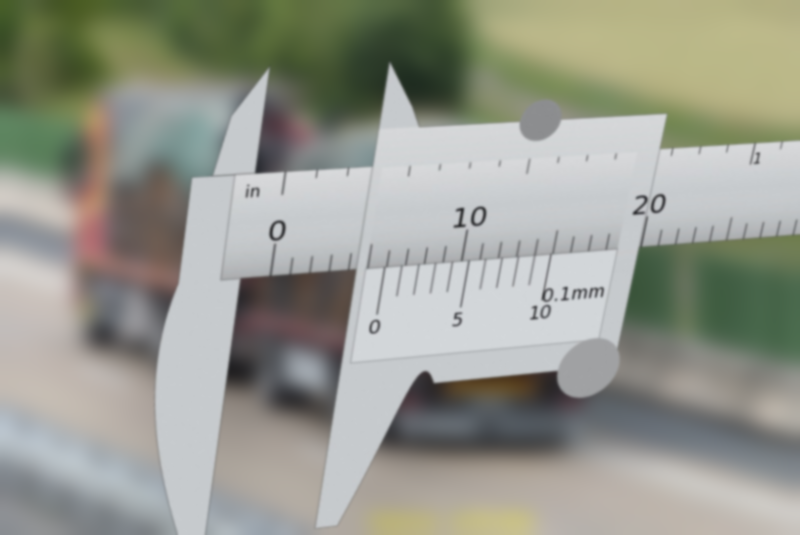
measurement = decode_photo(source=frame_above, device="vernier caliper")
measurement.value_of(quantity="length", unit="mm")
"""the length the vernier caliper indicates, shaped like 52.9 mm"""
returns 5.9 mm
